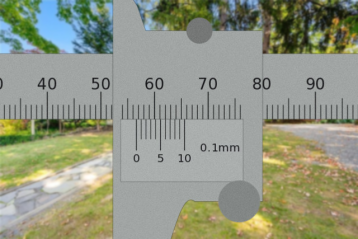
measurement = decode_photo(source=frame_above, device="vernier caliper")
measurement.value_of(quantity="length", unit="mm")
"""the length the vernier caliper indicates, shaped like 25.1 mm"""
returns 56.6 mm
